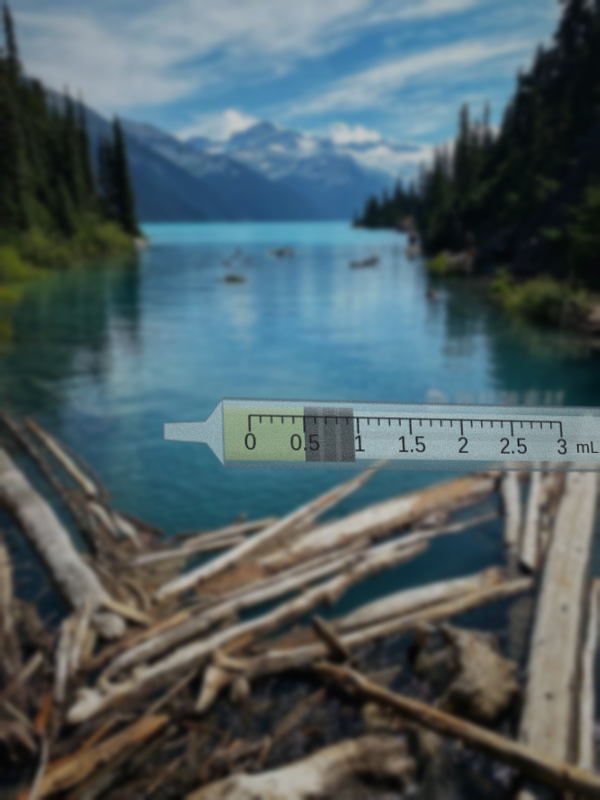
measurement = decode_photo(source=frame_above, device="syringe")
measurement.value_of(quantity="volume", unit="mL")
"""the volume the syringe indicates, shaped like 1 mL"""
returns 0.5 mL
